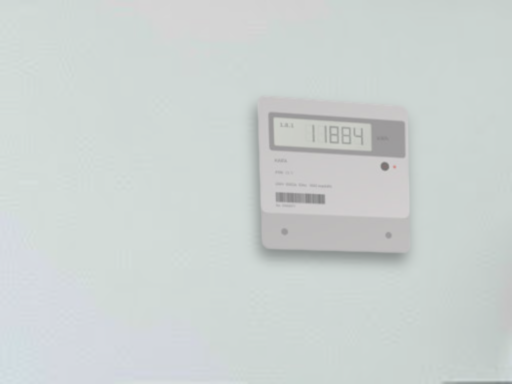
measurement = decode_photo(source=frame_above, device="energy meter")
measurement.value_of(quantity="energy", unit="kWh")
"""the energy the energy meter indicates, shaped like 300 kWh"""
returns 11884 kWh
